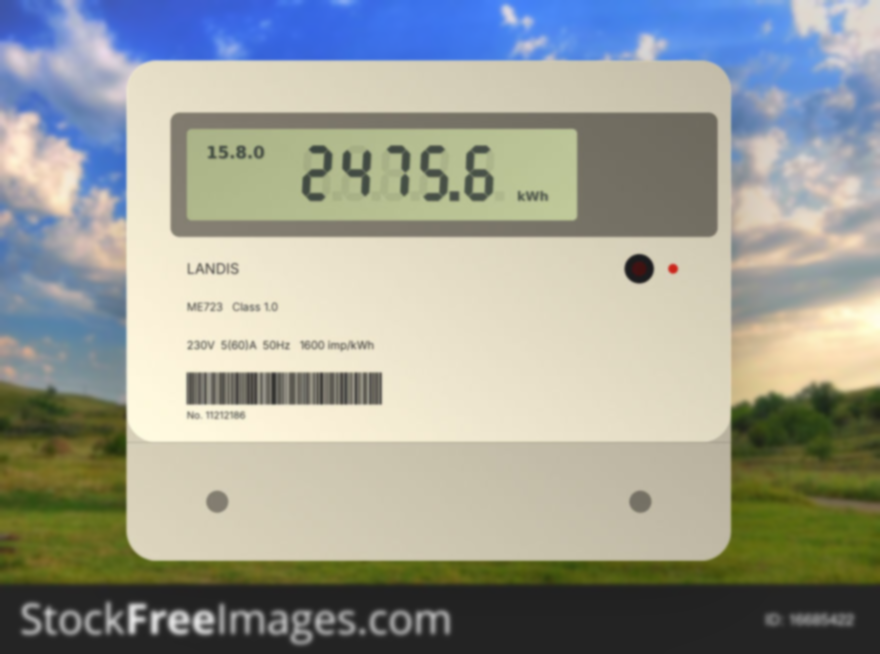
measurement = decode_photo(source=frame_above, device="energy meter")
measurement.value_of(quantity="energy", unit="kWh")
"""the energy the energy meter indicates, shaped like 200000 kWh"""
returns 2475.6 kWh
